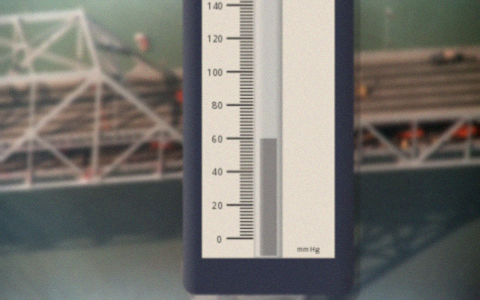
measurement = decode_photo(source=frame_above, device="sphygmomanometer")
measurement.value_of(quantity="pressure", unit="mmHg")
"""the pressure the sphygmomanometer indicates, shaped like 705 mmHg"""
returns 60 mmHg
